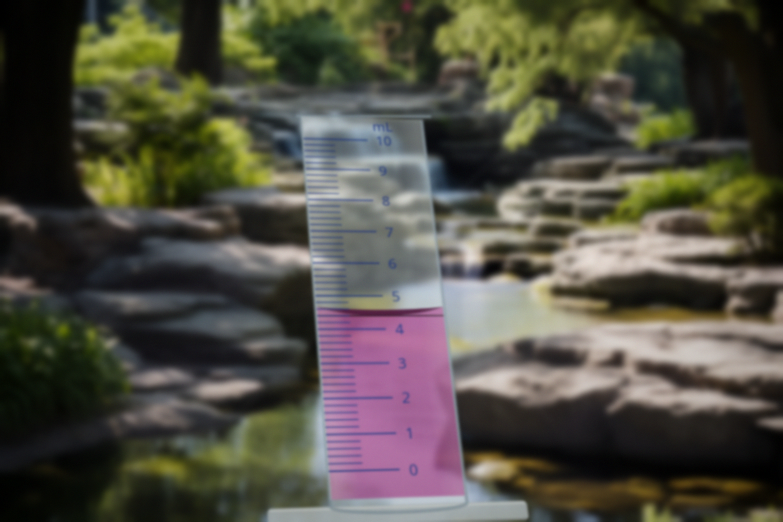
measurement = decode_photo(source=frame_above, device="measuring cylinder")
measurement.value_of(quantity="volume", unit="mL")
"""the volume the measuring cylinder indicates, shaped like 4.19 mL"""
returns 4.4 mL
